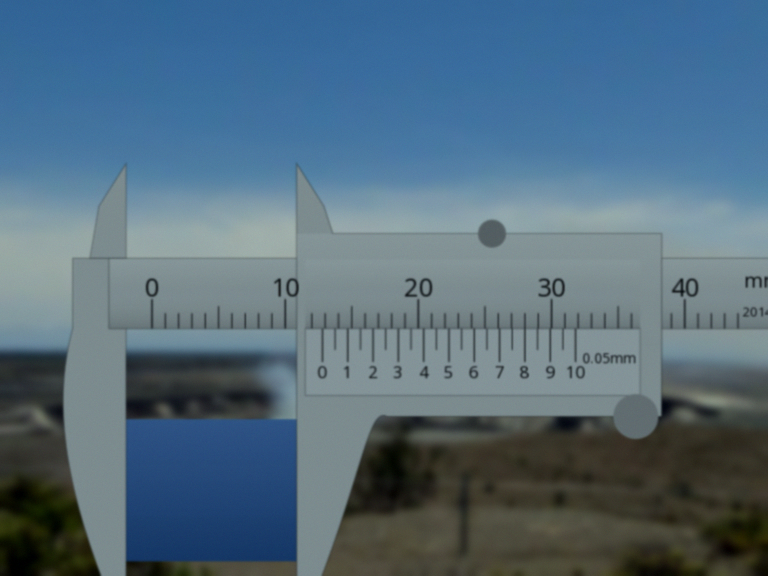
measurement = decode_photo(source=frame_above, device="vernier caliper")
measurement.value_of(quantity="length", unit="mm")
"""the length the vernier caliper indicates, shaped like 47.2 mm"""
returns 12.8 mm
